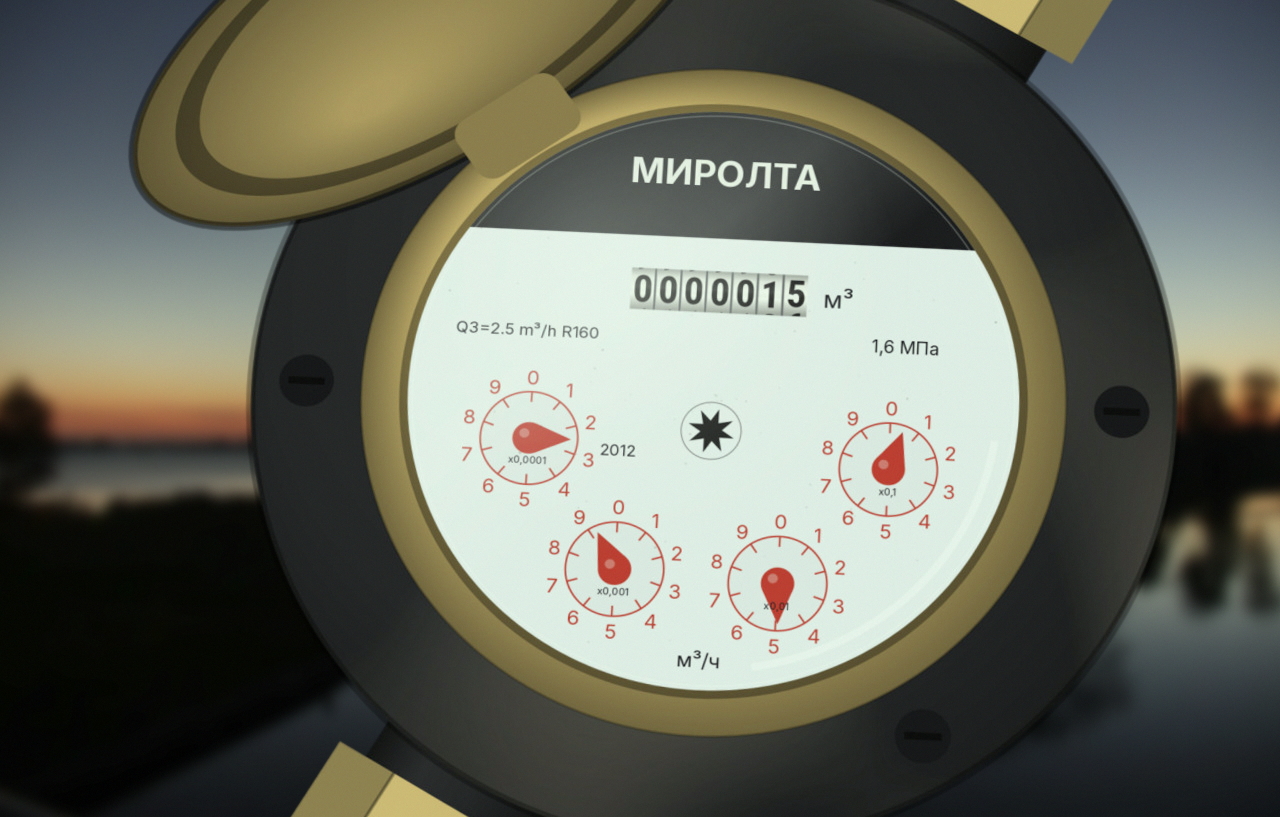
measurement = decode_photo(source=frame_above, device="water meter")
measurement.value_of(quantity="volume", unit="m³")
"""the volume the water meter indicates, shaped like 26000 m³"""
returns 15.0492 m³
